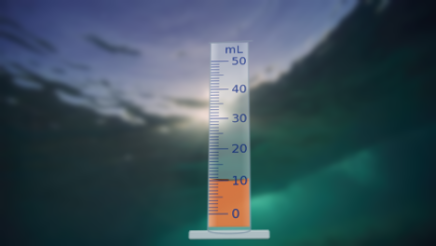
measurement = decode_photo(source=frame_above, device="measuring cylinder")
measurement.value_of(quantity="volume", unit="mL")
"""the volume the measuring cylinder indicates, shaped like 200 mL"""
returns 10 mL
